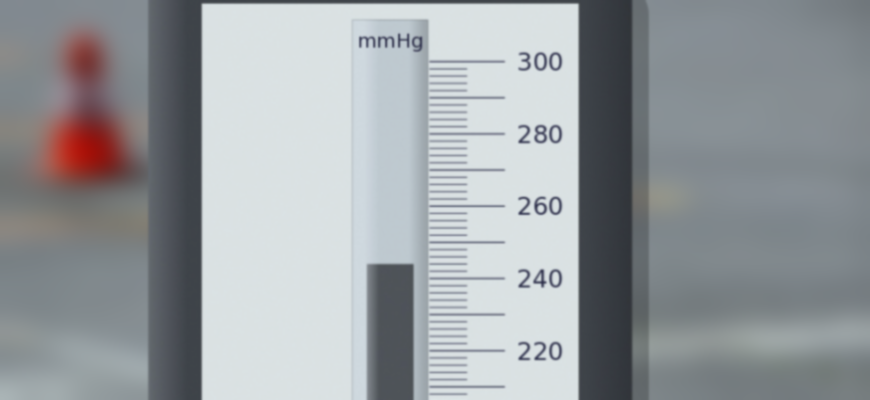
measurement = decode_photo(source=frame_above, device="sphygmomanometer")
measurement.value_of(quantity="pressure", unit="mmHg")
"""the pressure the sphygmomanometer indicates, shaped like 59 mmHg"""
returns 244 mmHg
